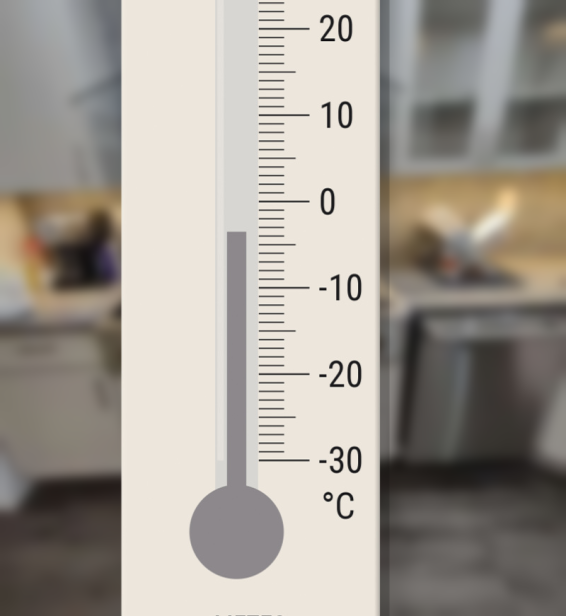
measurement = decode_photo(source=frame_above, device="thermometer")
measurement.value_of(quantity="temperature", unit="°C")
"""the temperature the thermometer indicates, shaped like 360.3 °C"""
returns -3.5 °C
